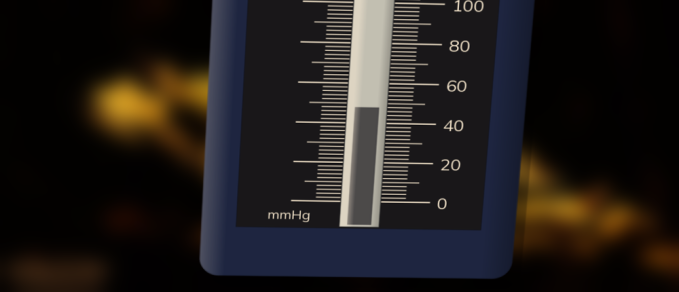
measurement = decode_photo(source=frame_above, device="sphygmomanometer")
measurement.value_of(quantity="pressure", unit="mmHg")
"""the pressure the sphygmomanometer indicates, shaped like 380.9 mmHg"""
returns 48 mmHg
